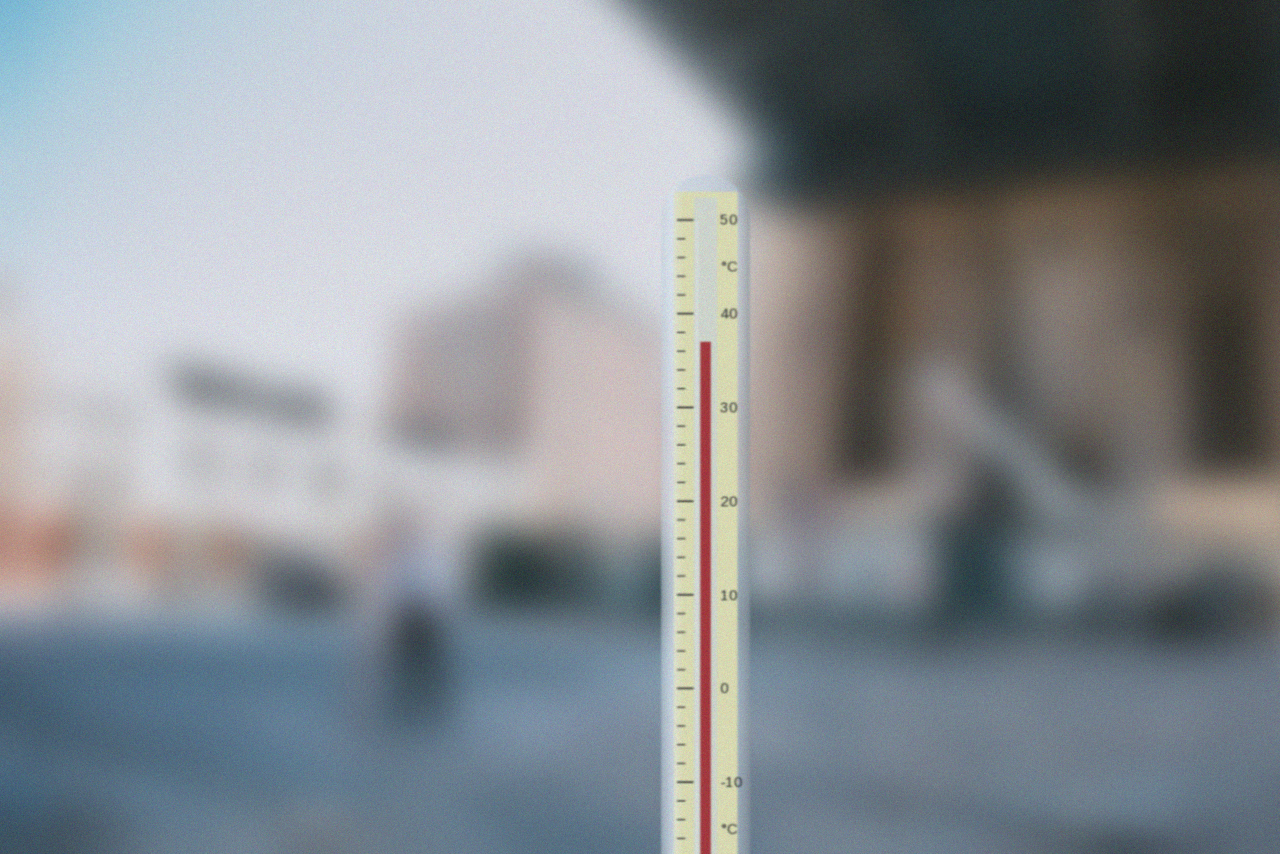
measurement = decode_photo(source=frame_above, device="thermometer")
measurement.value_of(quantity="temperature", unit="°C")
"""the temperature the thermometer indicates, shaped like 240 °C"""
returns 37 °C
